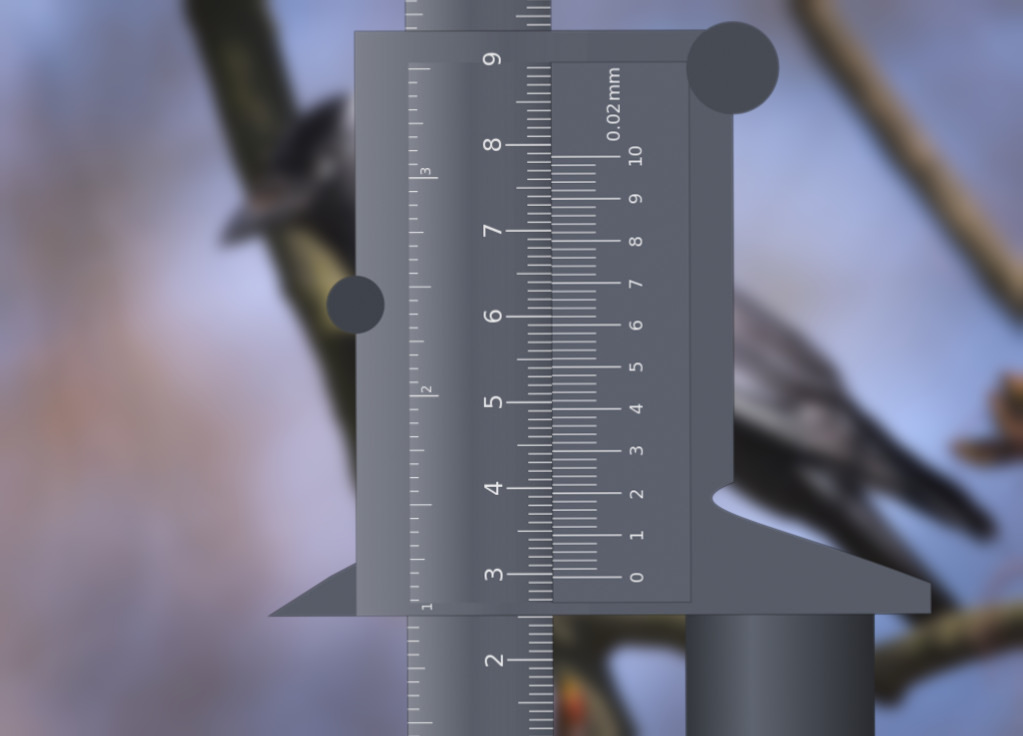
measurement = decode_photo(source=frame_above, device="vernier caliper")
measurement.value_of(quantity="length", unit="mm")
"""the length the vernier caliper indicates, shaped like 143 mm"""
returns 29.6 mm
